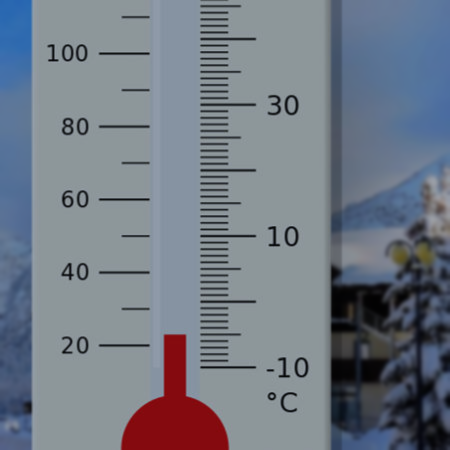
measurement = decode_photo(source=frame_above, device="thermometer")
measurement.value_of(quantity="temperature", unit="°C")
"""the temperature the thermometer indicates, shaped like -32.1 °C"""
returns -5 °C
